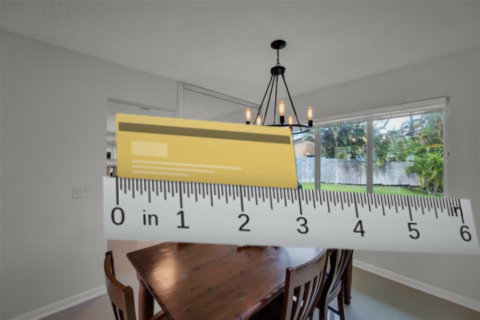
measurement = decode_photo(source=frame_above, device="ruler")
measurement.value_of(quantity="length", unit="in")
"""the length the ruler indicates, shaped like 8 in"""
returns 3 in
